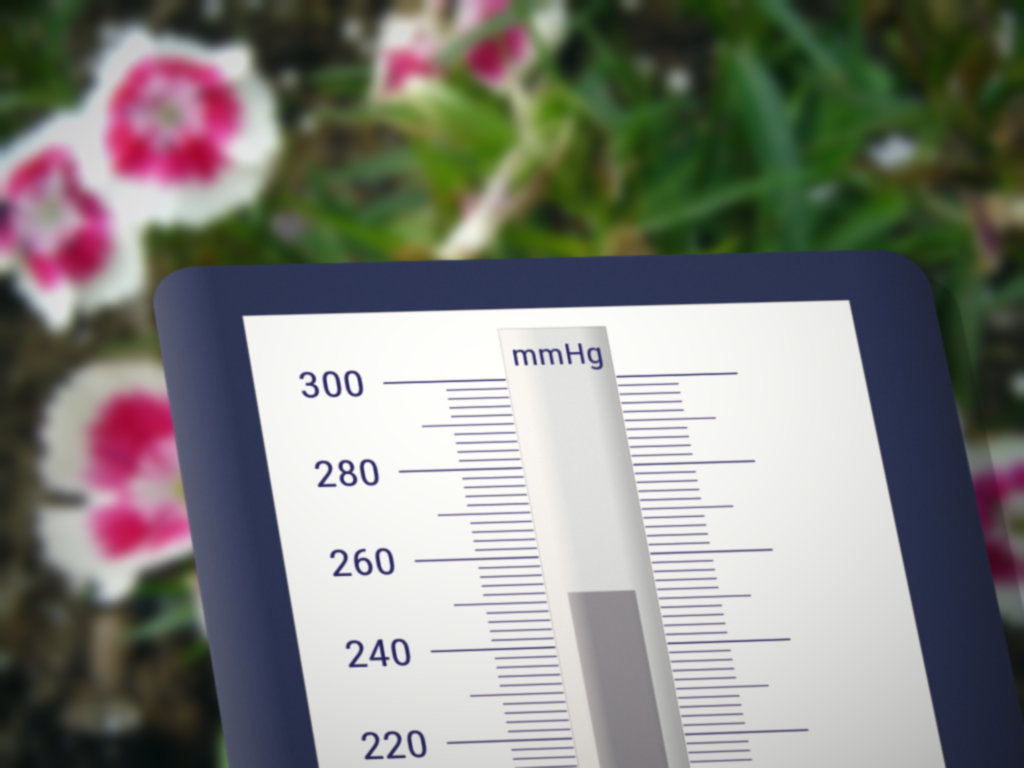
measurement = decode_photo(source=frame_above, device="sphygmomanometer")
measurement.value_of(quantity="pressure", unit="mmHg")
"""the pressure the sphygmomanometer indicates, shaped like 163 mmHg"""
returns 252 mmHg
